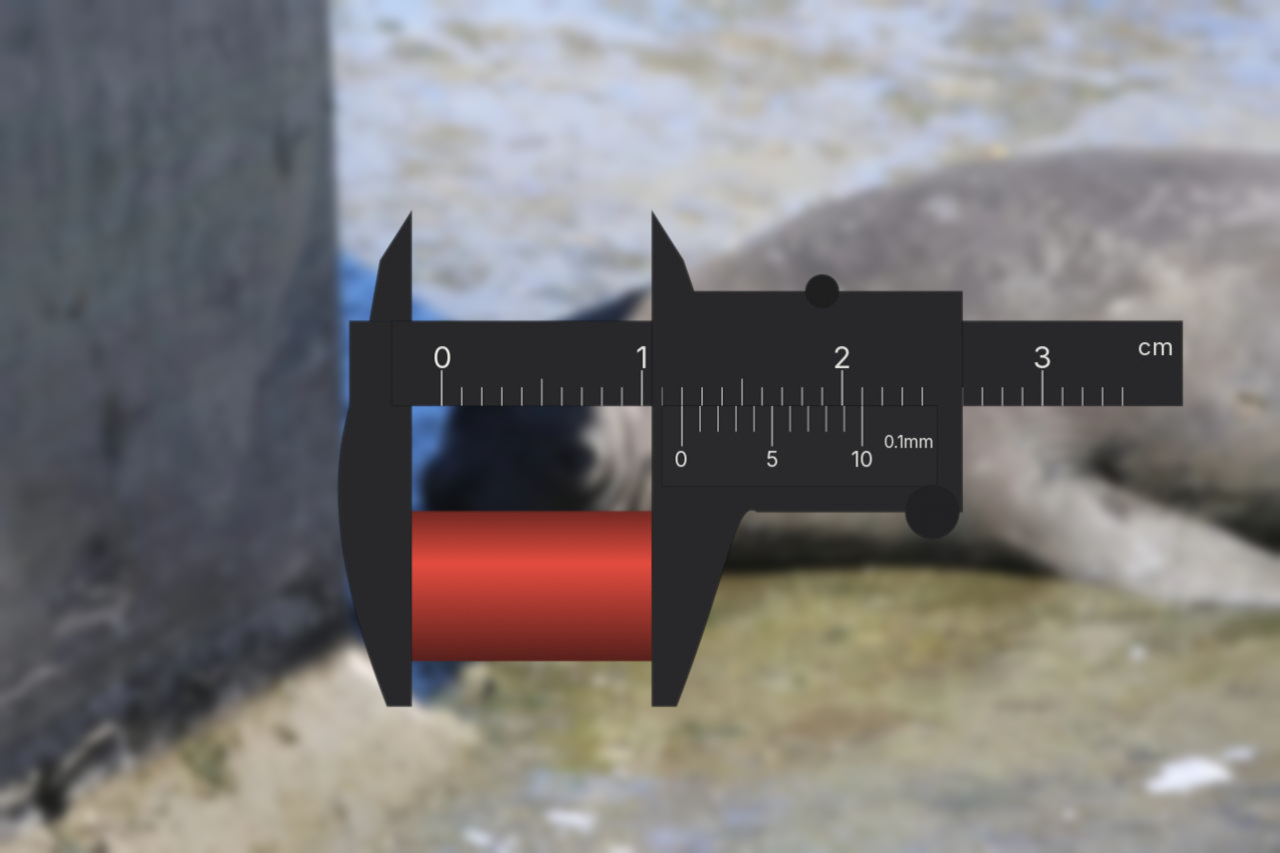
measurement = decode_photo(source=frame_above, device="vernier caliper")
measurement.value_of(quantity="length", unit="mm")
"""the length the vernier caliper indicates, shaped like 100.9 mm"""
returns 12.0 mm
